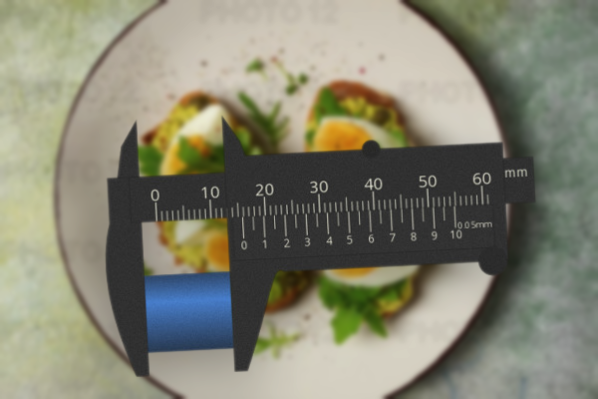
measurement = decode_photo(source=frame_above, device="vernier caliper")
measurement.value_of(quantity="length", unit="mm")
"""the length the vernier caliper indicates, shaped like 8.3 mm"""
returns 15.8 mm
